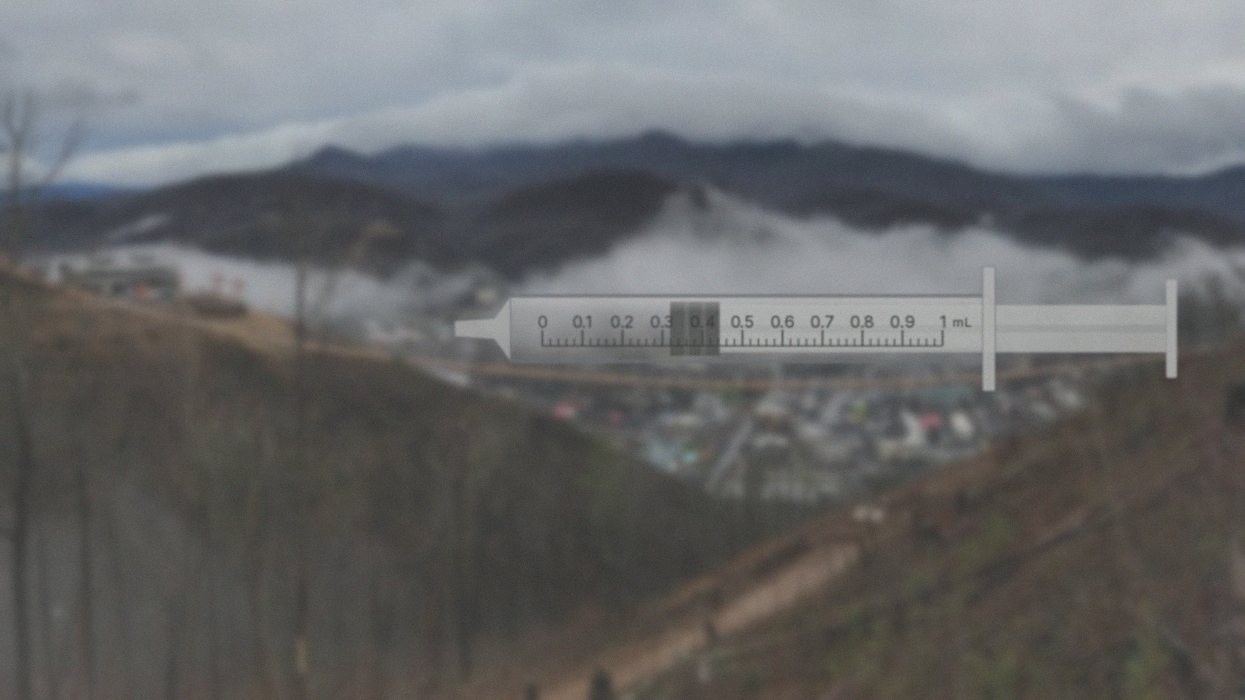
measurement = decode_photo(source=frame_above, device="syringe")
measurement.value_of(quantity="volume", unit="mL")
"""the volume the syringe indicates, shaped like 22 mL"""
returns 0.32 mL
